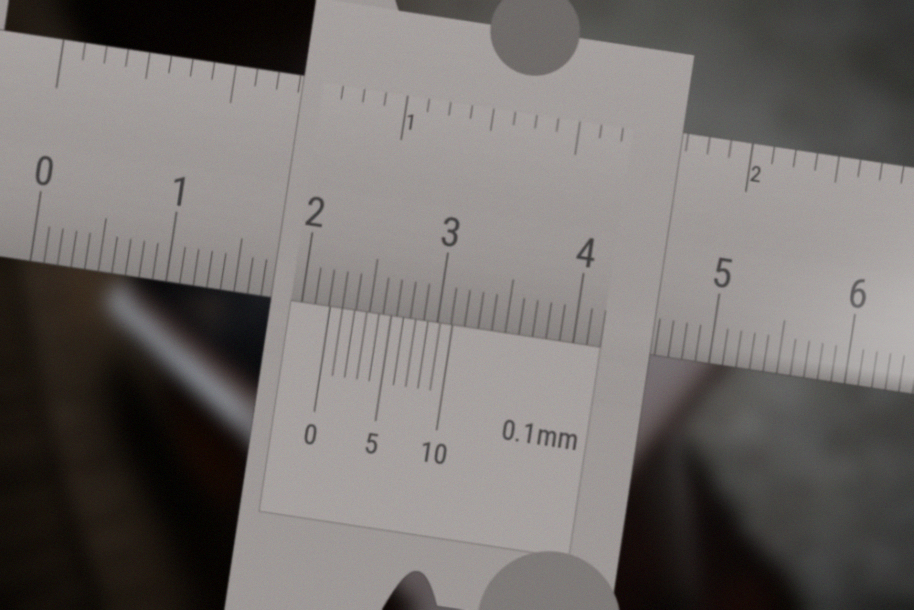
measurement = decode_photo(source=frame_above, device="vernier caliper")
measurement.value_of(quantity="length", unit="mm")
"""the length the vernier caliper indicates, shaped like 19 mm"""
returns 22.1 mm
